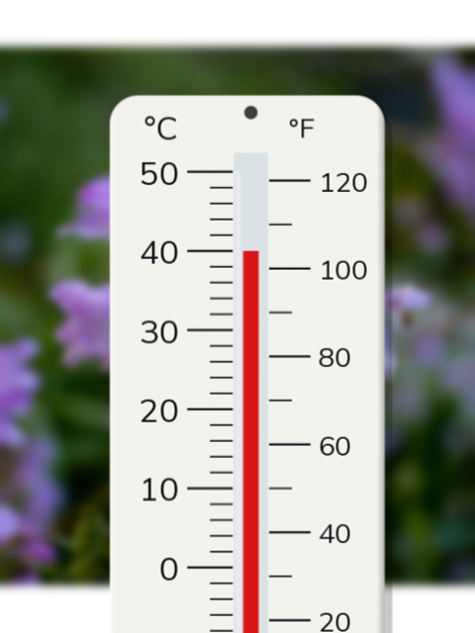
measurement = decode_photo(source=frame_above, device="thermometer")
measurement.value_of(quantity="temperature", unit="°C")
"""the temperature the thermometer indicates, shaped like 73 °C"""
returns 40 °C
